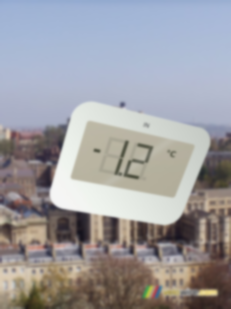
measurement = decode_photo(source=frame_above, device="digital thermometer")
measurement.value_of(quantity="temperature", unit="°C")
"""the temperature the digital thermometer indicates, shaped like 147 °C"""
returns -1.2 °C
